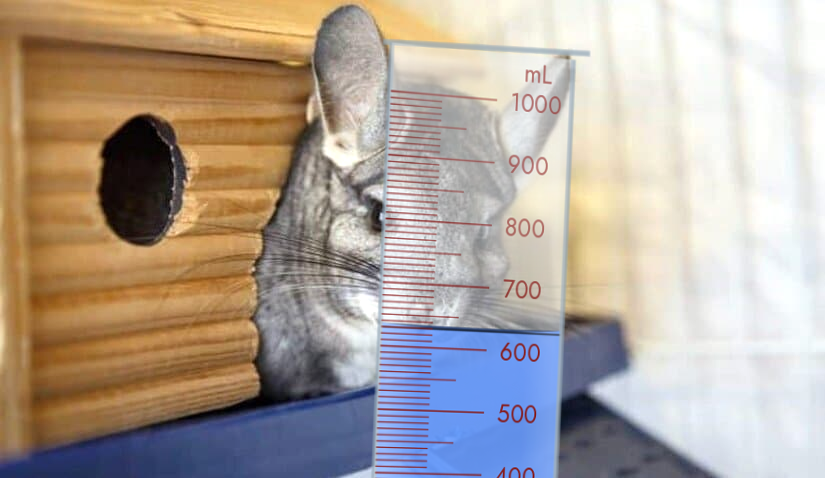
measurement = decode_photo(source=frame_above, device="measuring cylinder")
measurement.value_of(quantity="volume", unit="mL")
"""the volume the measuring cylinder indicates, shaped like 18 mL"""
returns 630 mL
